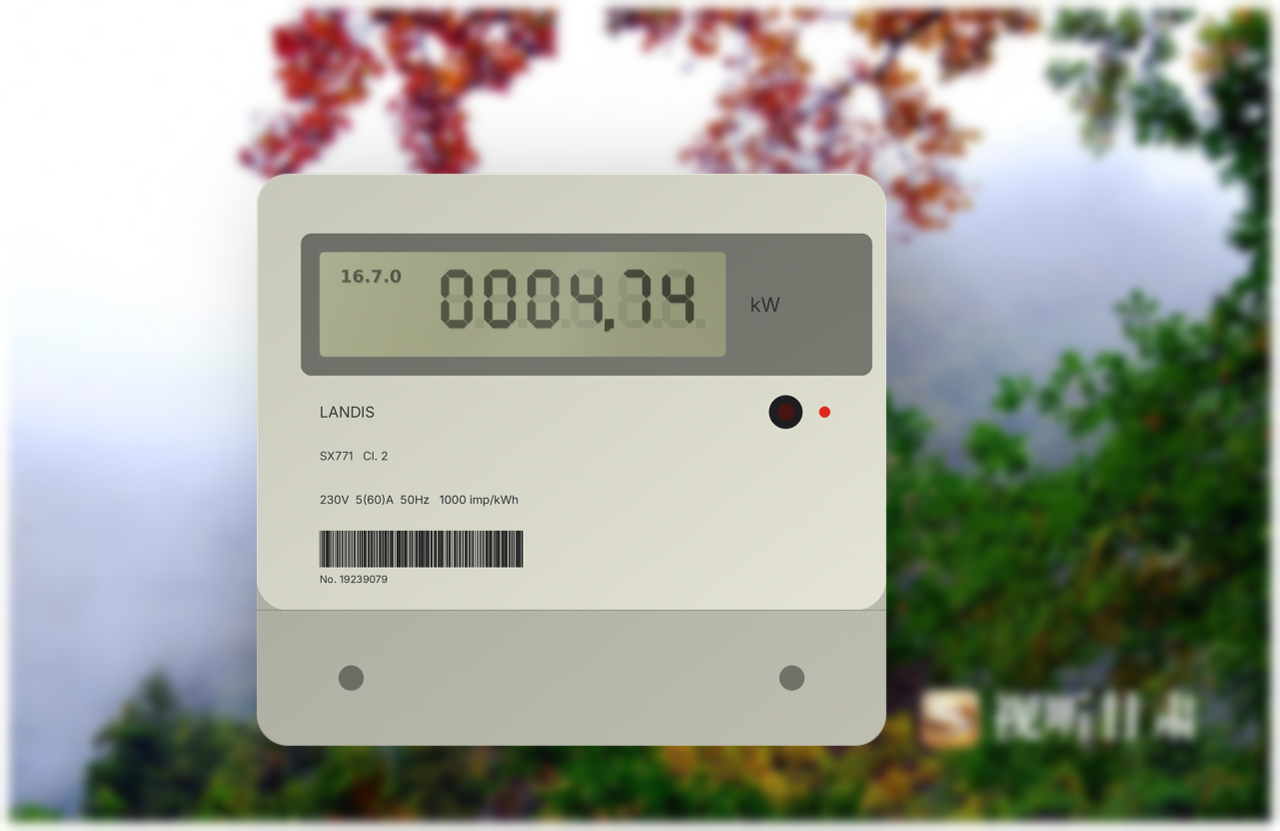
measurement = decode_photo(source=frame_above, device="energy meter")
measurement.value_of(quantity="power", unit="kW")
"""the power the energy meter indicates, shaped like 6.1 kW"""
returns 4.74 kW
